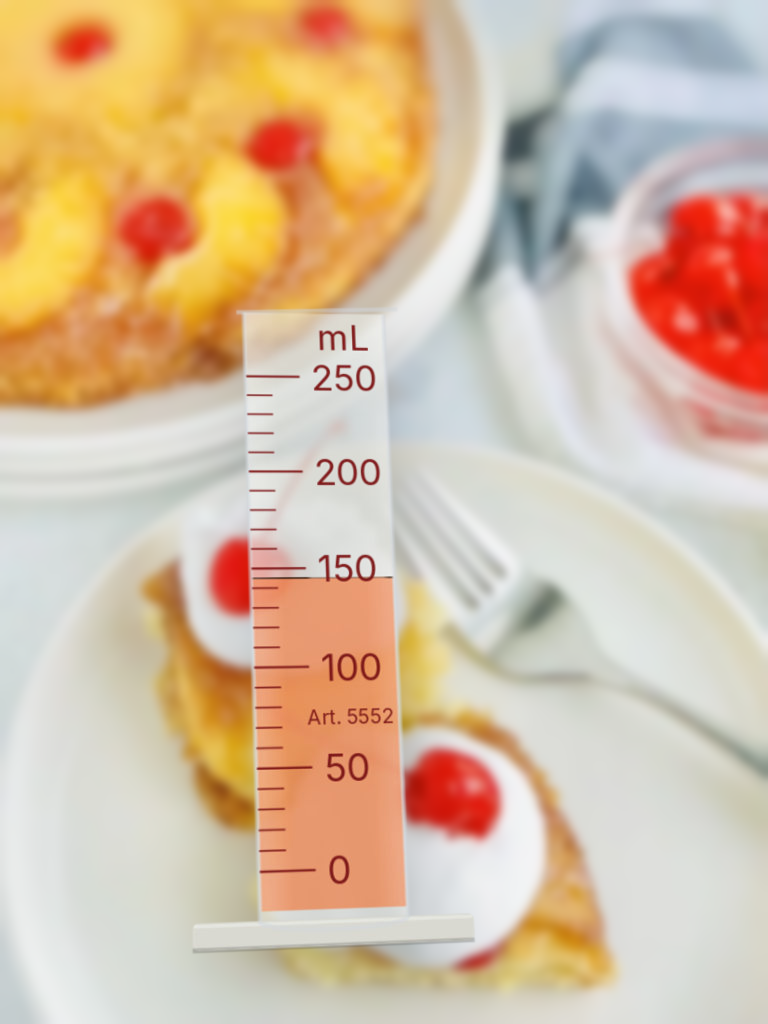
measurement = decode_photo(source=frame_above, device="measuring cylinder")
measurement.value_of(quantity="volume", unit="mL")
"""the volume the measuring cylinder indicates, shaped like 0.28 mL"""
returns 145 mL
